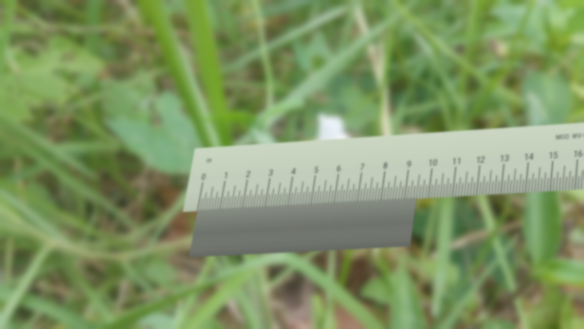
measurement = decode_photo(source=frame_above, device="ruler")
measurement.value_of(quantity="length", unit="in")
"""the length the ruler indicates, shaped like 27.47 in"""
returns 9.5 in
